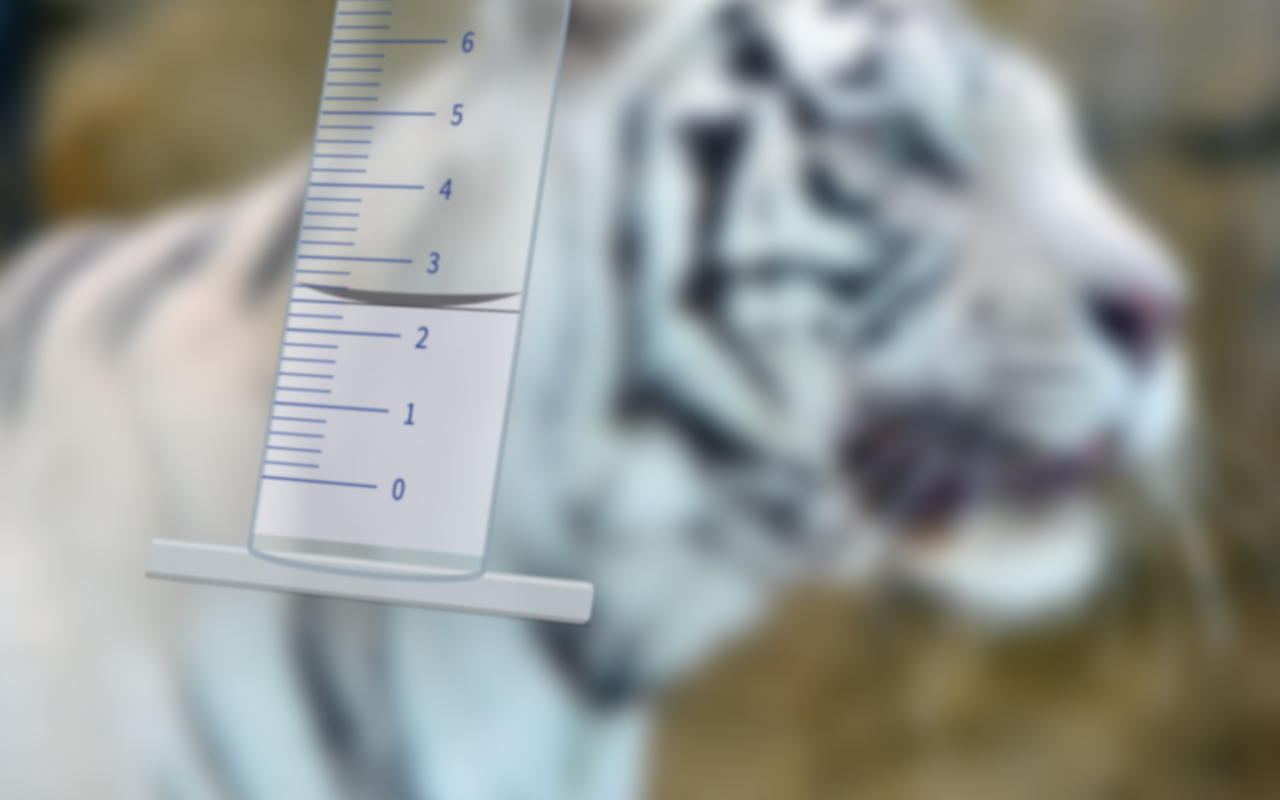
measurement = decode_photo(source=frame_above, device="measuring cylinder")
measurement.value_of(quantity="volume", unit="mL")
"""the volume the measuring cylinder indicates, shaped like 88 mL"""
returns 2.4 mL
